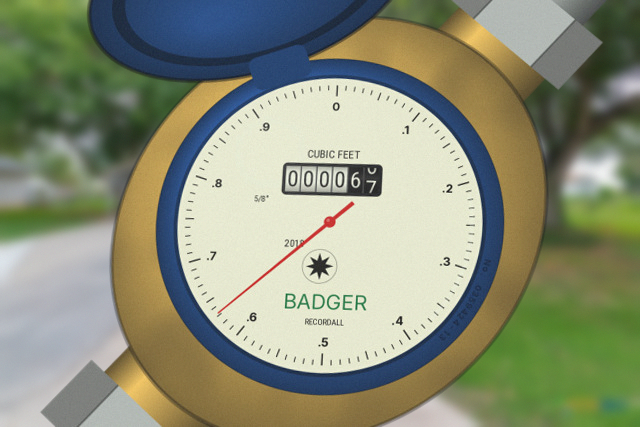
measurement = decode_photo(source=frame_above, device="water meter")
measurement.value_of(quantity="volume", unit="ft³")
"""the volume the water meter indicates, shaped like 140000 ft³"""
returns 66.63 ft³
